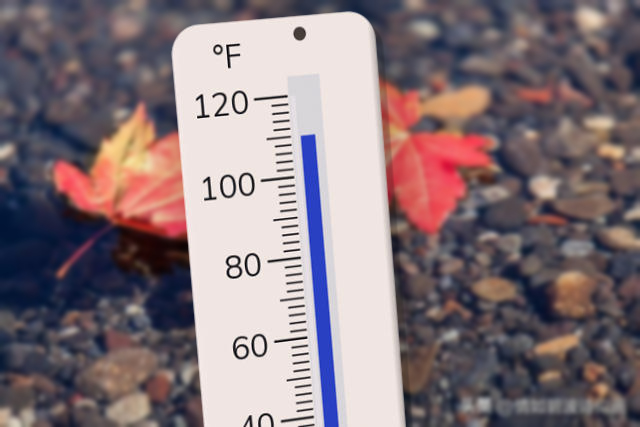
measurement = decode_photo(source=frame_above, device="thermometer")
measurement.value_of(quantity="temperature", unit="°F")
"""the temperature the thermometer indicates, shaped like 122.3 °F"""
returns 110 °F
